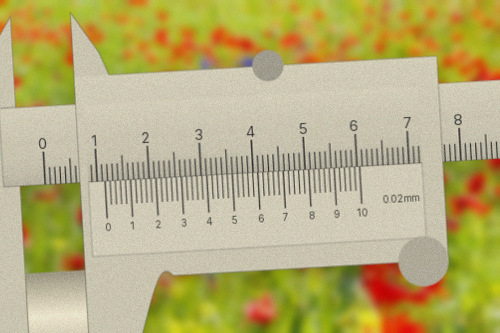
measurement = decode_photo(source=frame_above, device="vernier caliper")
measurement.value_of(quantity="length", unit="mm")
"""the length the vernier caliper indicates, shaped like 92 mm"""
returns 11.5 mm
